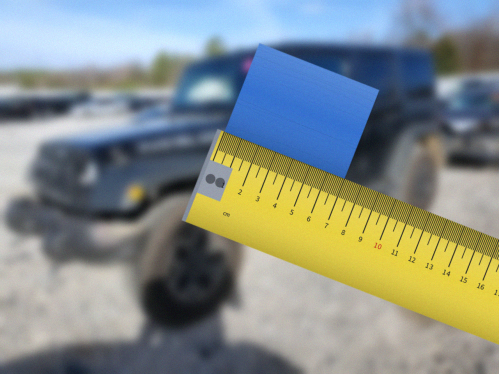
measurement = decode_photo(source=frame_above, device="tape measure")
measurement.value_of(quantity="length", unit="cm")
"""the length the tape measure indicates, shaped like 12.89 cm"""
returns 7 cm
